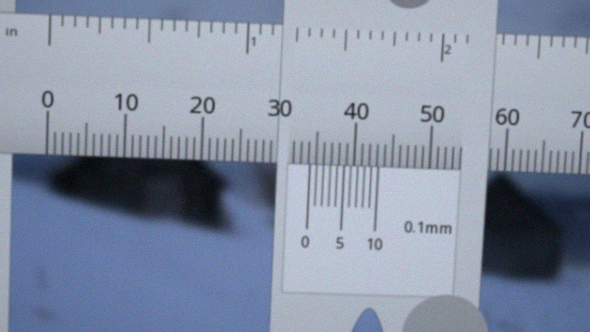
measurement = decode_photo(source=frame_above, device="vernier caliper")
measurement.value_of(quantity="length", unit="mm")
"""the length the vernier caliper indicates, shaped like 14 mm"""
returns 34.2 mm
